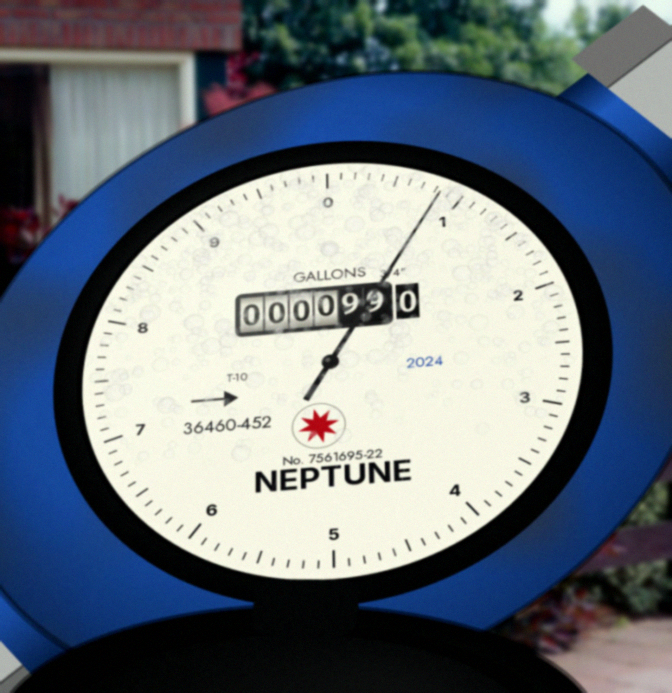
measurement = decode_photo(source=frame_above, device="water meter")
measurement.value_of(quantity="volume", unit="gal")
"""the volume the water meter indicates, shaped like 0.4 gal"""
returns 990.8 gal
